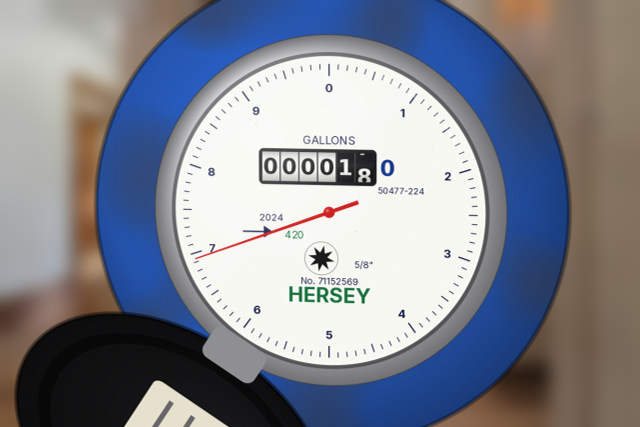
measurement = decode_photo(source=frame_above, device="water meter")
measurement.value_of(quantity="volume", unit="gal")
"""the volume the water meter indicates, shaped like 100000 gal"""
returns 176.9 gal
